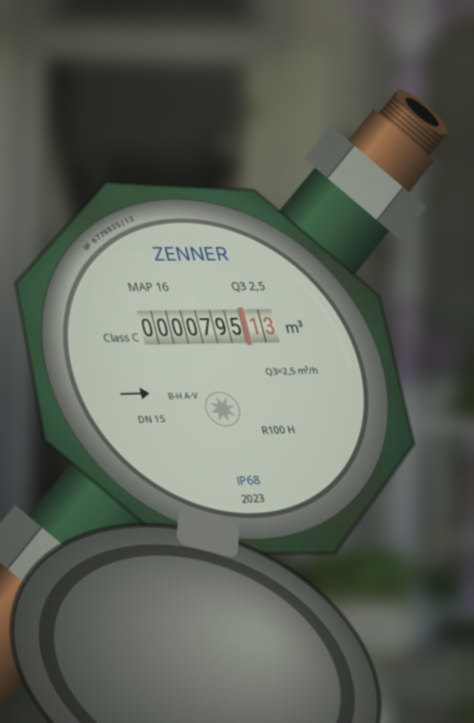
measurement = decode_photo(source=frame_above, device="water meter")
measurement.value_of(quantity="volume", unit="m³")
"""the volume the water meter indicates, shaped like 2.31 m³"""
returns 795.13 m³
